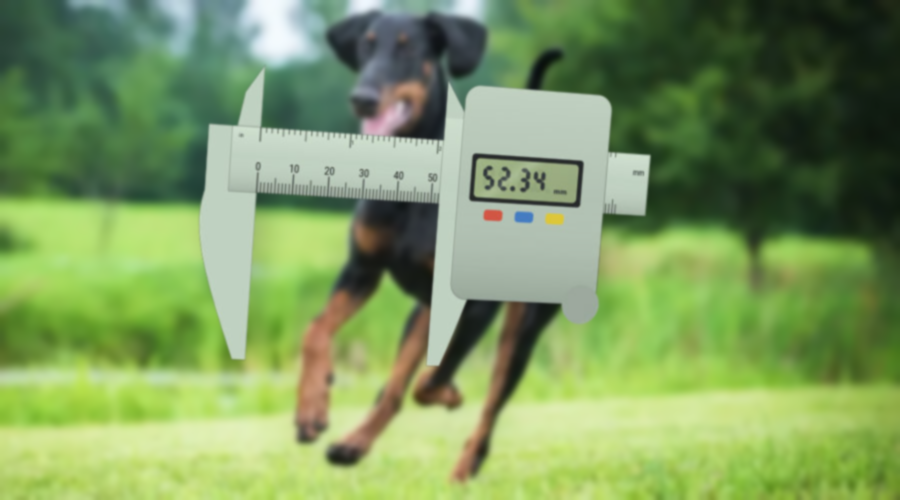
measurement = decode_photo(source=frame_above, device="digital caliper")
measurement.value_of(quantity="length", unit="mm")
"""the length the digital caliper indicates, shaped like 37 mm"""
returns 52.34 mm
